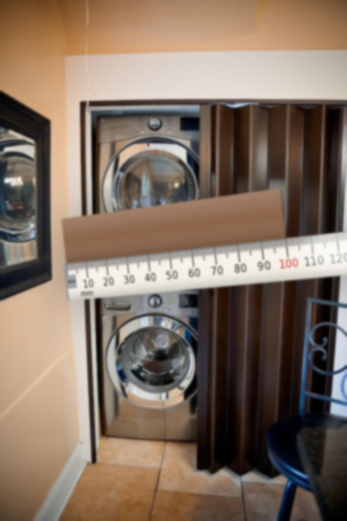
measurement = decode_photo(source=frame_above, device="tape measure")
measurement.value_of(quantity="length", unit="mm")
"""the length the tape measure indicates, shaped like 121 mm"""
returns 100 mm
